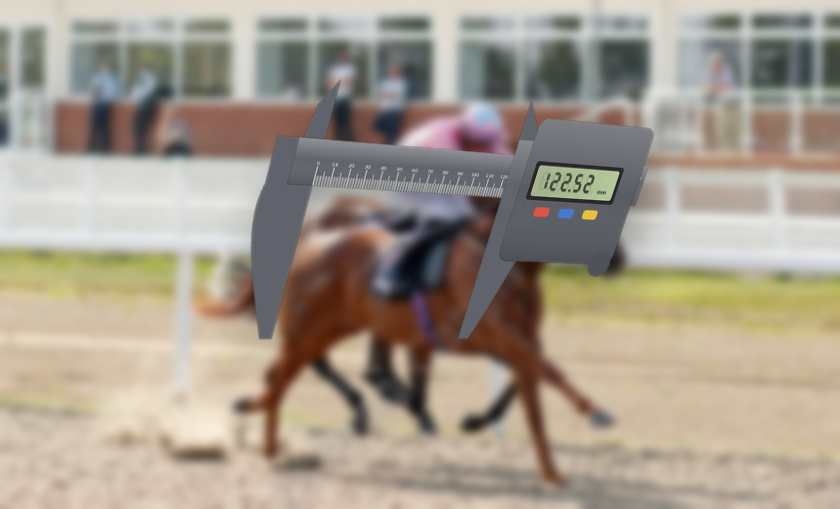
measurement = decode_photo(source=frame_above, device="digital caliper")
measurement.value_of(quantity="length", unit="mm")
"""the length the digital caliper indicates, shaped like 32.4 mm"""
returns 122.52 mm
